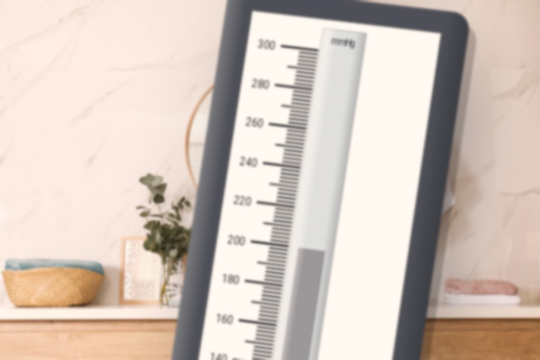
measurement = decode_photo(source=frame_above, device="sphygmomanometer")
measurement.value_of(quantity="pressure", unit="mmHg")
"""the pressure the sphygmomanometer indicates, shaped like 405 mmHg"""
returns 200 mmHg
